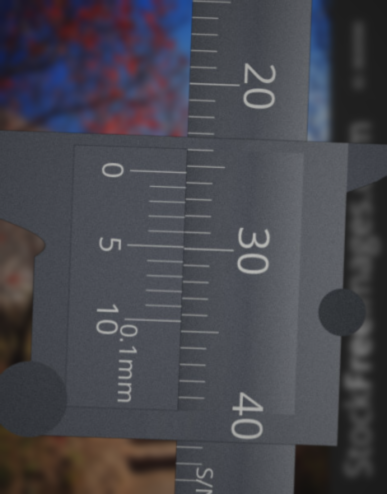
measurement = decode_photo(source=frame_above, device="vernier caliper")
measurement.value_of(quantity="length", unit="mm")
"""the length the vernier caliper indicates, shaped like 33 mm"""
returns 25.4 mm
